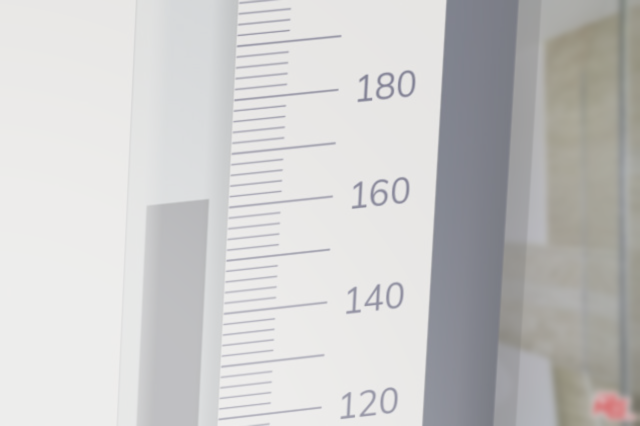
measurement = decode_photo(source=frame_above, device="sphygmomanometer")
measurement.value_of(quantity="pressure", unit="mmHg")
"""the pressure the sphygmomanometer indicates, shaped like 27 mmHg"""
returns 162 mmHg
